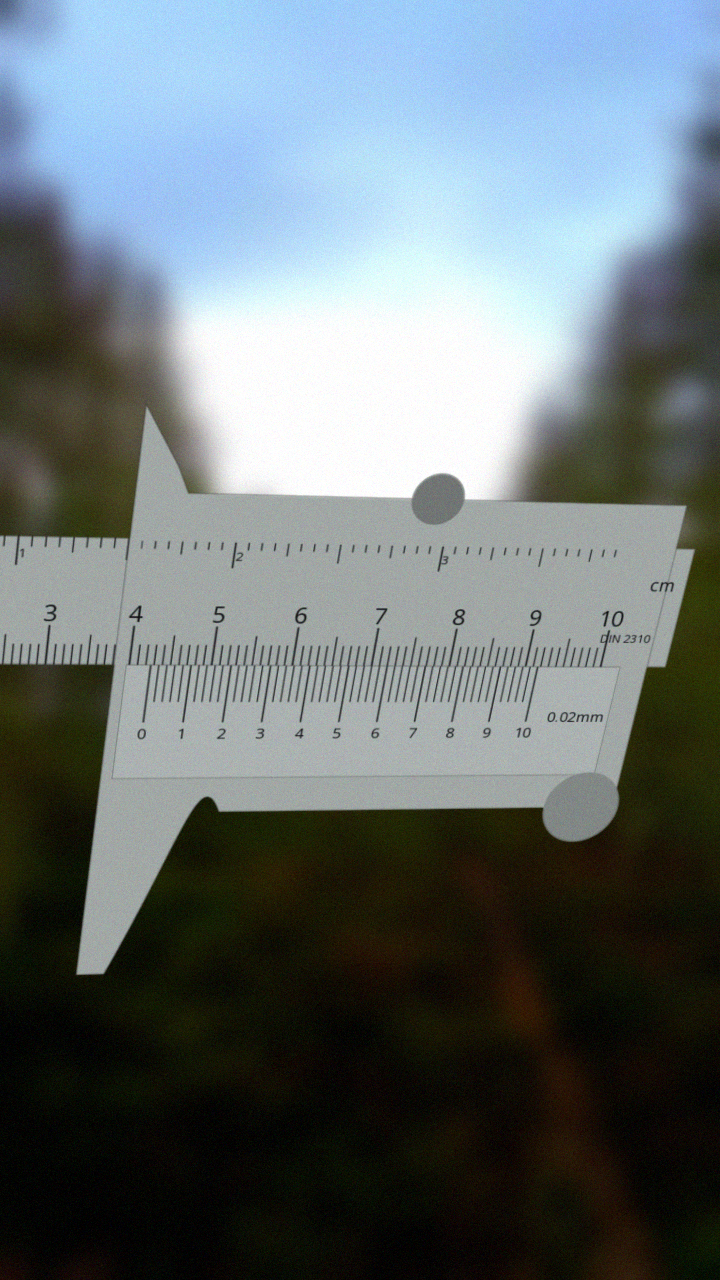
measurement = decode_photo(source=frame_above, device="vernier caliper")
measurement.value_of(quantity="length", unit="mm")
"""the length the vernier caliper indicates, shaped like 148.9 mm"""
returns 42.6 mm
